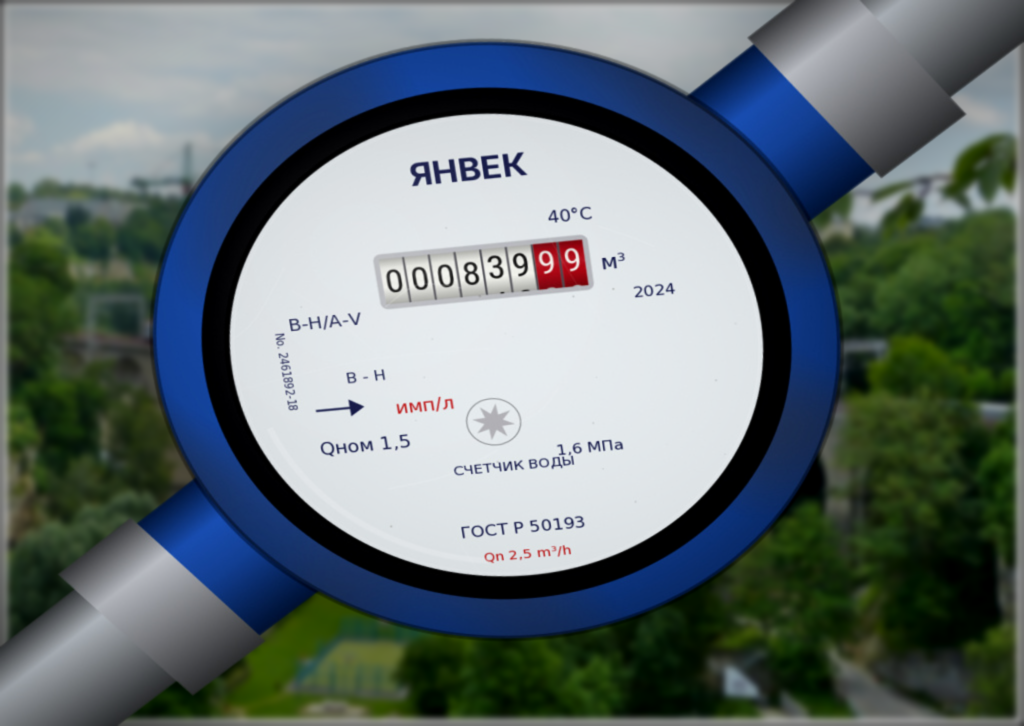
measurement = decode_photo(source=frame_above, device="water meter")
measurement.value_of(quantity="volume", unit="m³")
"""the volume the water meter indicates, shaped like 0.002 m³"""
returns 839.99 m³
